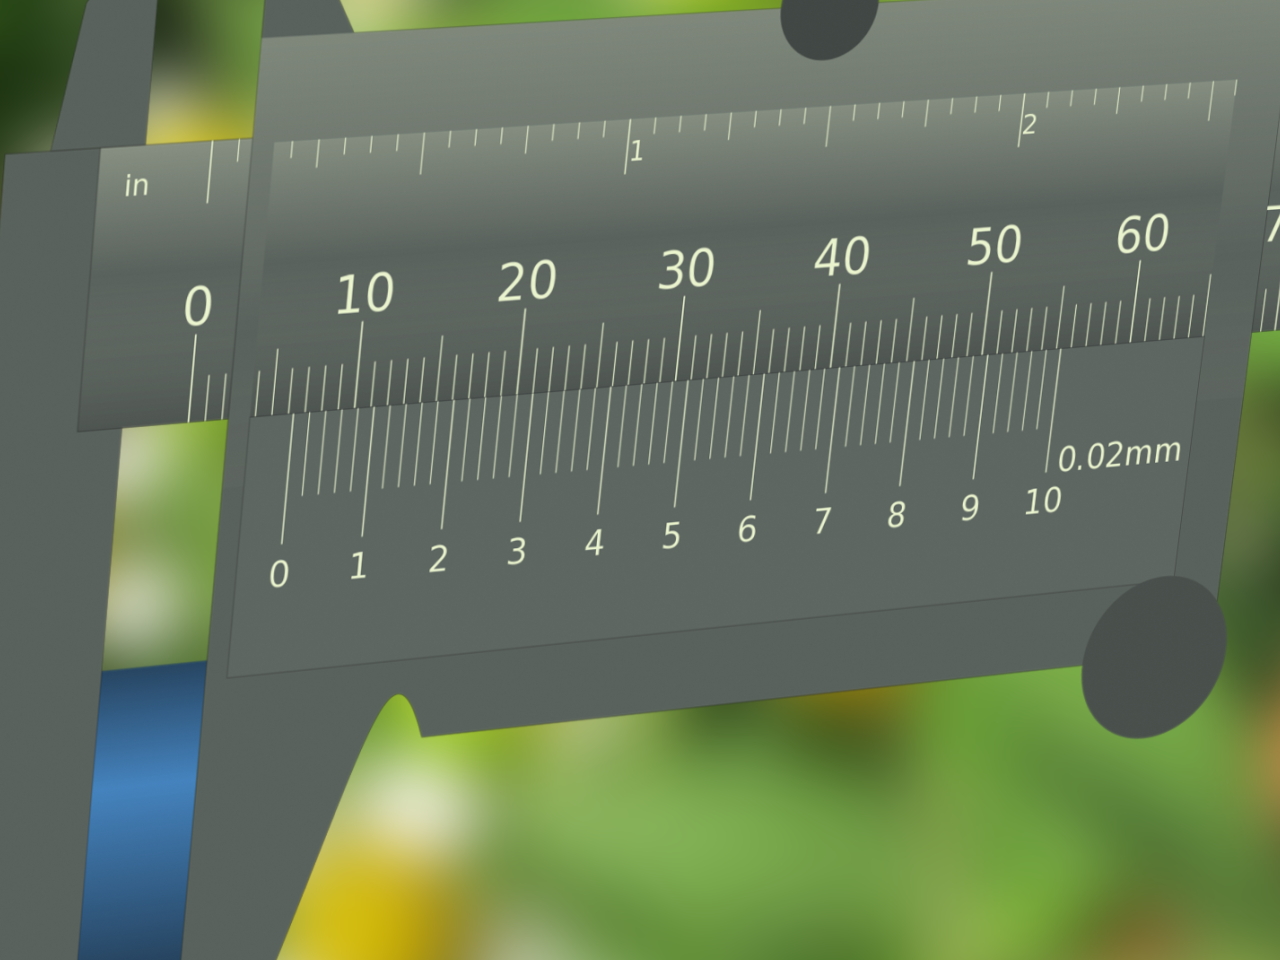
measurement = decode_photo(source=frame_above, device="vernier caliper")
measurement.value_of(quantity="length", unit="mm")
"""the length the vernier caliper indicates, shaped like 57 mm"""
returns 6.3 mm
